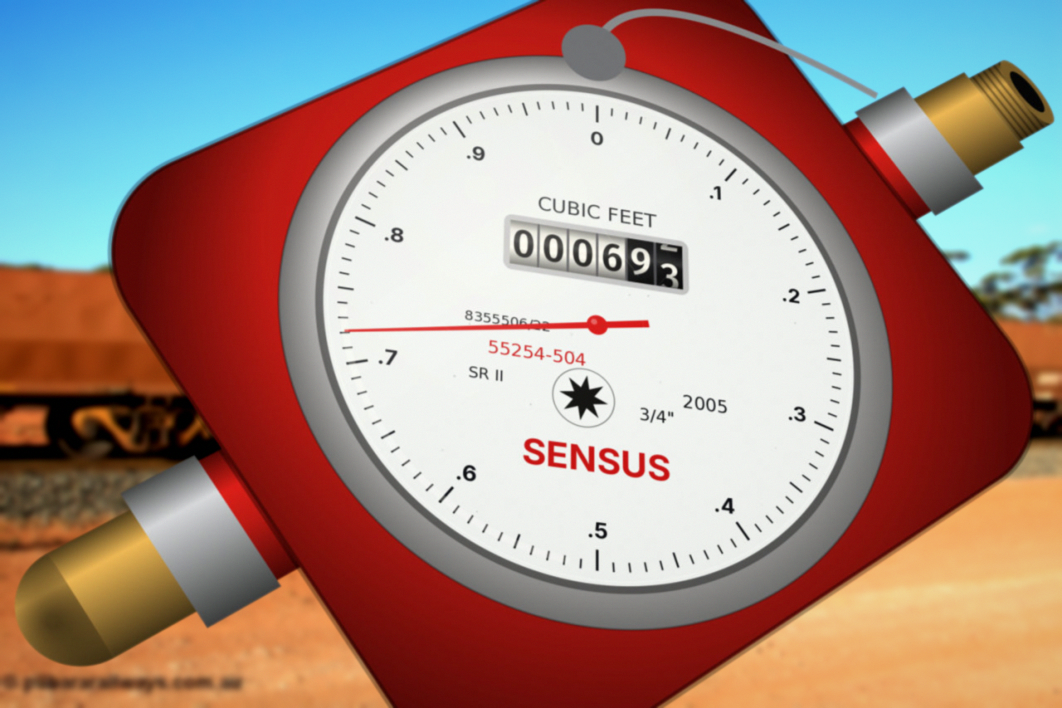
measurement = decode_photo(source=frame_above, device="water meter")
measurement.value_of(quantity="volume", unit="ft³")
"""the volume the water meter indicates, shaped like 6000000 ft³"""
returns 692.72 ft³
